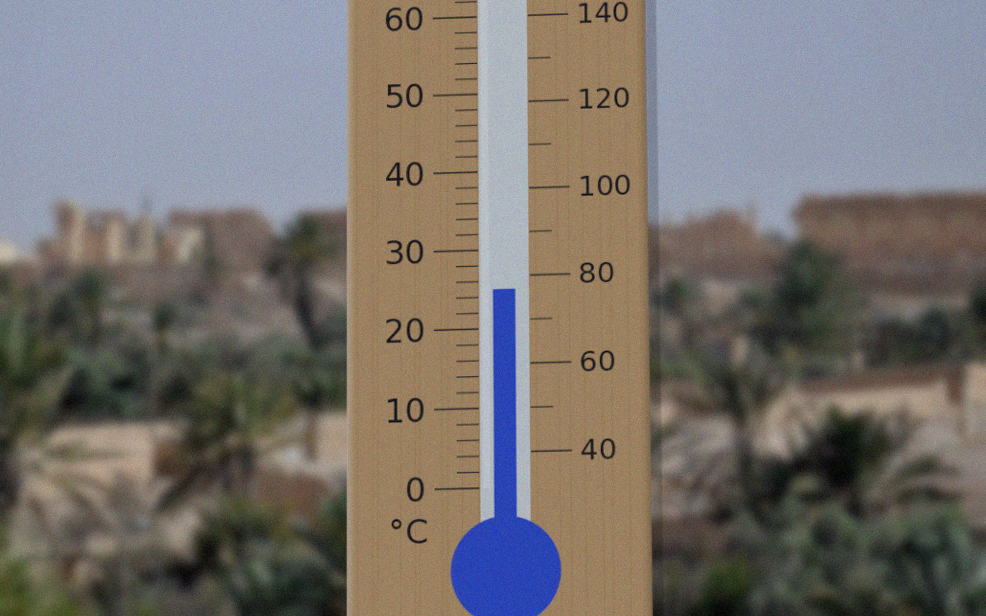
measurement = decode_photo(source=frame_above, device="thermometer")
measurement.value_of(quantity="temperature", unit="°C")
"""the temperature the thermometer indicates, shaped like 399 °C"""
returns 25 °C
